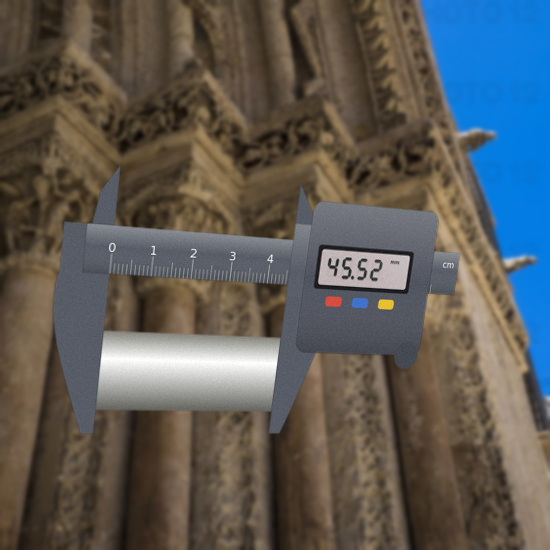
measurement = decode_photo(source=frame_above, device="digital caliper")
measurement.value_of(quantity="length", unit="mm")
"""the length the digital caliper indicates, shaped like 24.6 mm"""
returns 45.52 mm
